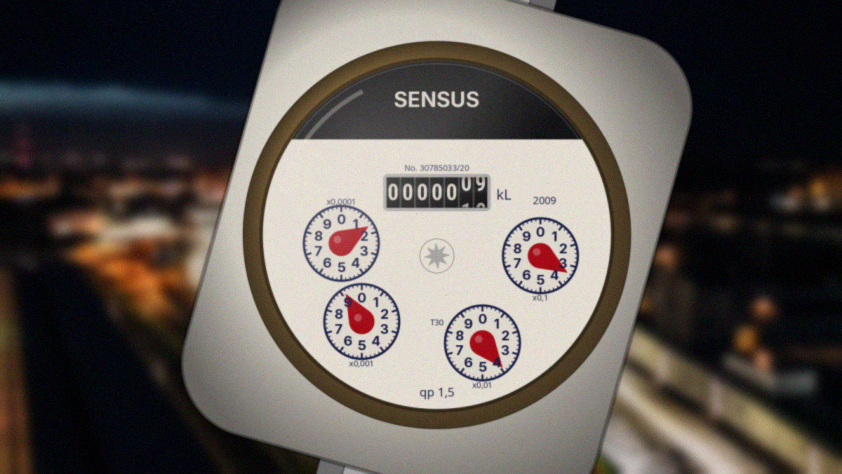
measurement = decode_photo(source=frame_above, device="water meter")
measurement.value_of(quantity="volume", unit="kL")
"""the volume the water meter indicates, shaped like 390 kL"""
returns 9.3391 kL
